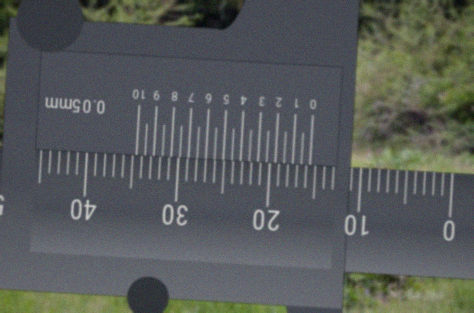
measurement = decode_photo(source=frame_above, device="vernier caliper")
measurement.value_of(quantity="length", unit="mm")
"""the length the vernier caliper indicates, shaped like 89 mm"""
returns 15.6 mm
